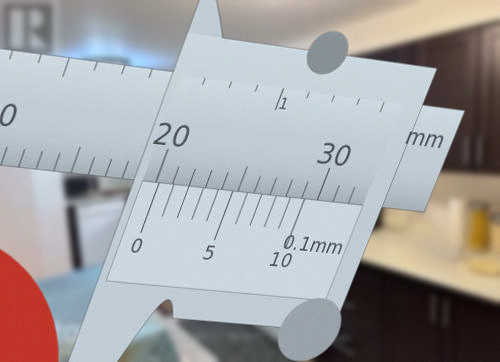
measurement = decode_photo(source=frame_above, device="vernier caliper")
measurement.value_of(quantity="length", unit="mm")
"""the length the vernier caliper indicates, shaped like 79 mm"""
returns 20.2 mm
